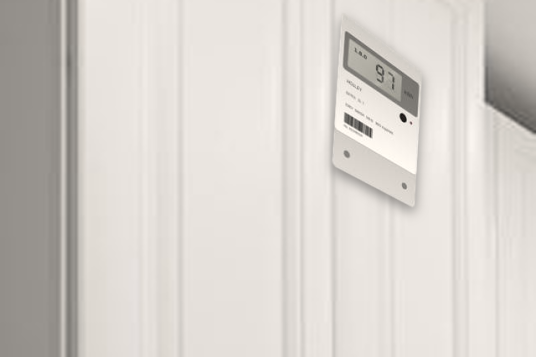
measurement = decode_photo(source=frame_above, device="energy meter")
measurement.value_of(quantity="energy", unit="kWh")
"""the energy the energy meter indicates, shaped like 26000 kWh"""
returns 97 kWh
